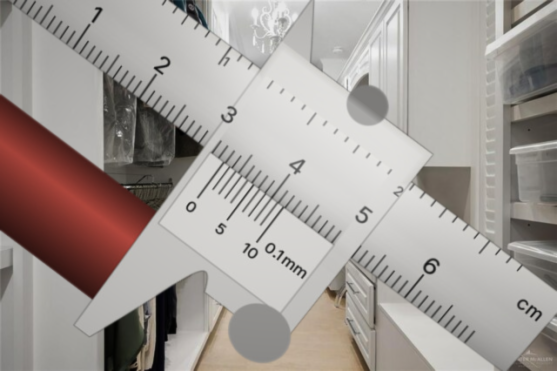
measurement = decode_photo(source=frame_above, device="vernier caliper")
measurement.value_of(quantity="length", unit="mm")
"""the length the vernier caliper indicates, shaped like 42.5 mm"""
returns 32.8 mm
